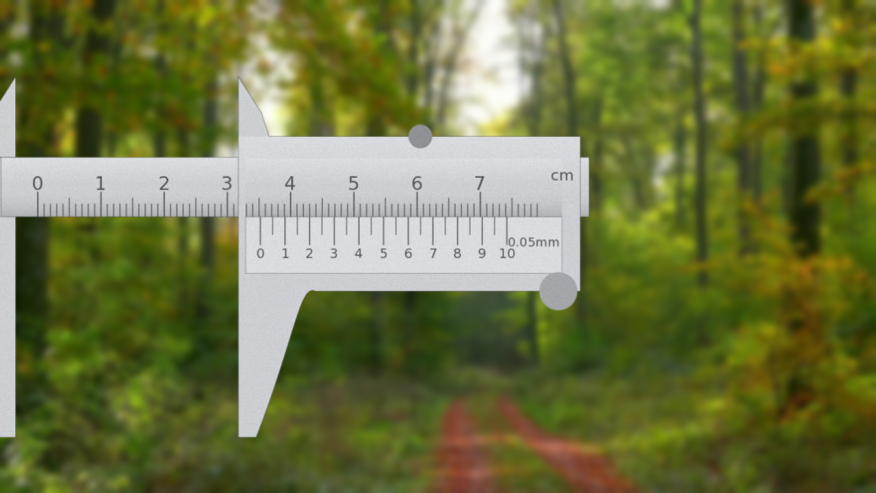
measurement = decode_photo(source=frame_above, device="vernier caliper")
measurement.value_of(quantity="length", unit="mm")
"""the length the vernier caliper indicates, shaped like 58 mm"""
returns 35.2 mm
